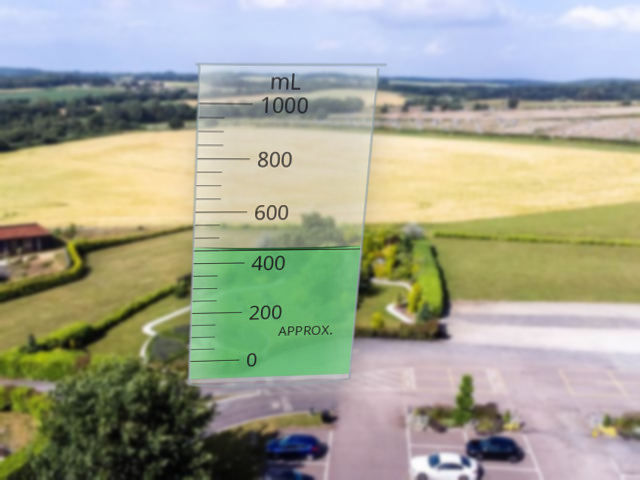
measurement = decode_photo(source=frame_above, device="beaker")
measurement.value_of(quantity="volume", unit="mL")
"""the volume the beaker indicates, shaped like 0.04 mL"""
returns 450 mL
